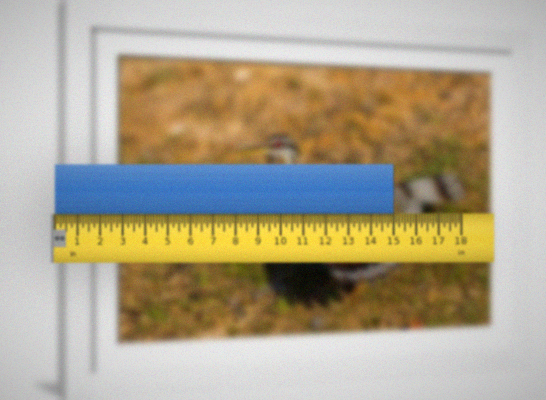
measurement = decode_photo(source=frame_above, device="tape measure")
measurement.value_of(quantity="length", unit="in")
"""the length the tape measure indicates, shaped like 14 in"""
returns 15 in
